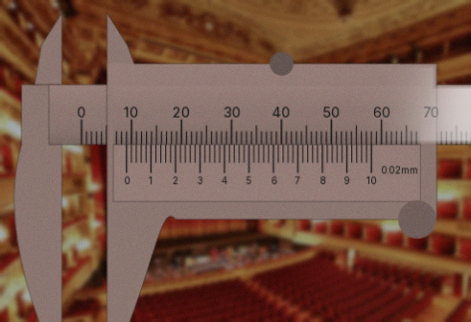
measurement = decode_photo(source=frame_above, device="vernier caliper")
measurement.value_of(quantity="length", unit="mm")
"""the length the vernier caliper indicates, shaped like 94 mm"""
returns 9.0 mm
